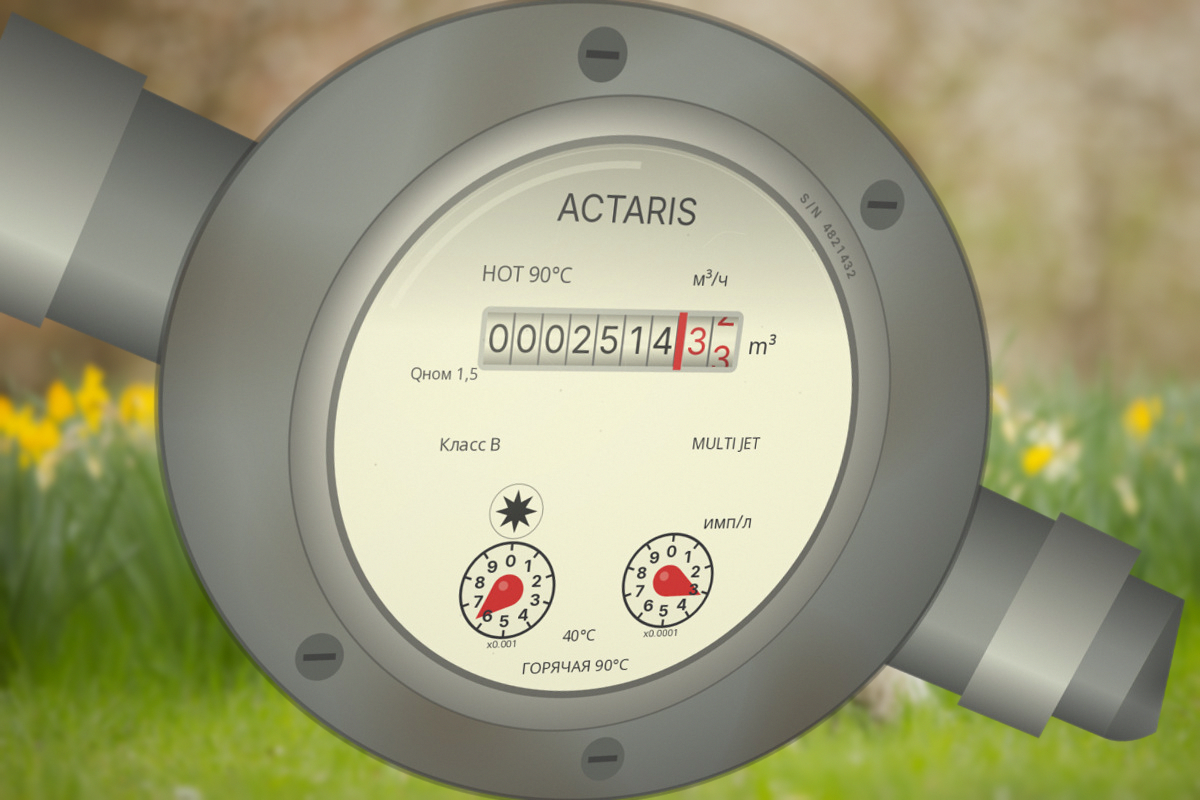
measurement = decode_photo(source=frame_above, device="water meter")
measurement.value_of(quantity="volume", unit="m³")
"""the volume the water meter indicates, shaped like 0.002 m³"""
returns 2514.3263 m³
